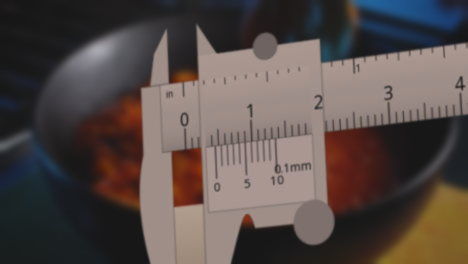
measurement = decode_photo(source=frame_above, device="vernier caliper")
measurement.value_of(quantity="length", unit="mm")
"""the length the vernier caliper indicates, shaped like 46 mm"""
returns 4.5 mm
